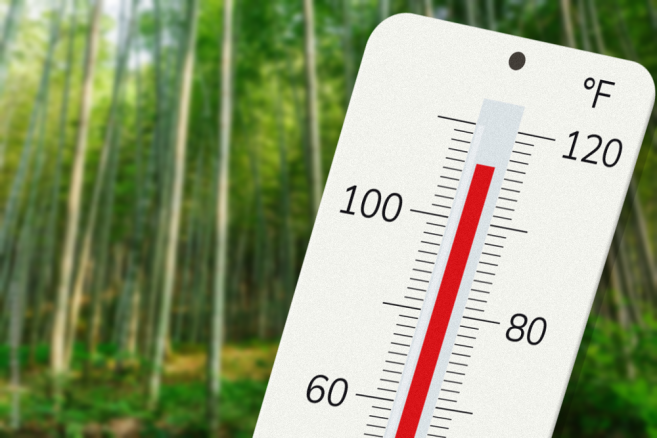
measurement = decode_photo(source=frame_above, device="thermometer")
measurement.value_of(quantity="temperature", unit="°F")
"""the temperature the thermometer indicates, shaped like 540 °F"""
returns 112 °F
